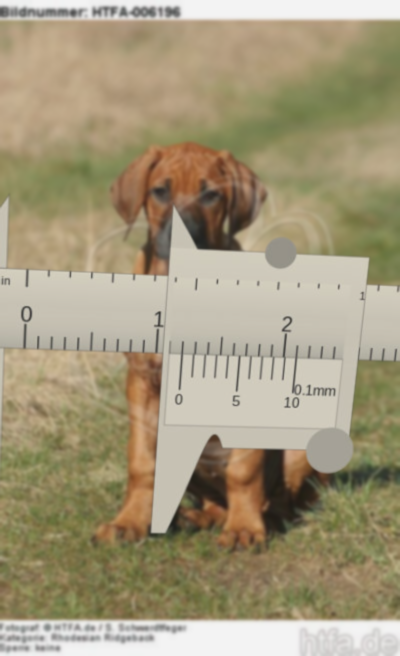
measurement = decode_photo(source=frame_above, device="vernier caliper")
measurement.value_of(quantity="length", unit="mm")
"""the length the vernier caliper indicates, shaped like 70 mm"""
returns 12.0 mm
